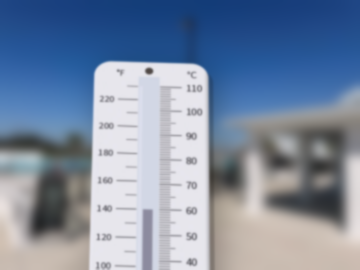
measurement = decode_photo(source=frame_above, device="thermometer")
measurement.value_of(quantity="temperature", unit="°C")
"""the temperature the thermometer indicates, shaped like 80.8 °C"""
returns 60 °C
